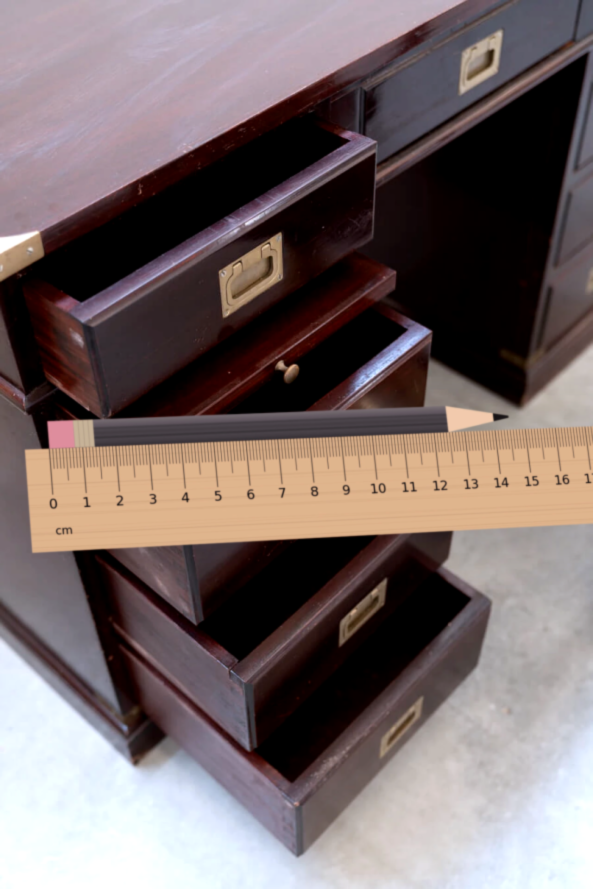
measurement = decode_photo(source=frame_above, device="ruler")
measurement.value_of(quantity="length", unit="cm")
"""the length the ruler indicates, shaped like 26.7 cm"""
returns 14.5 cm
